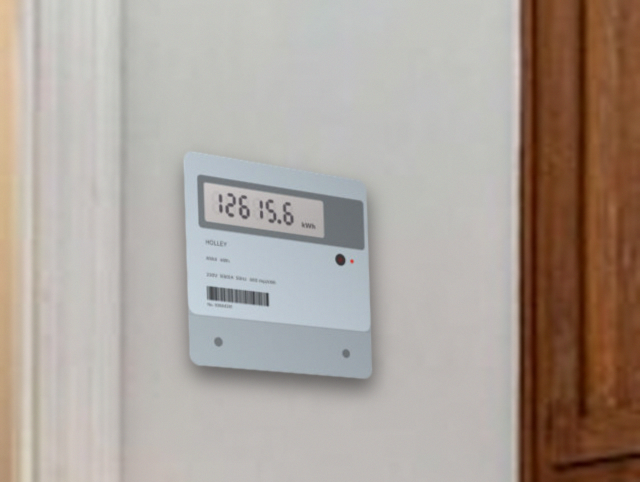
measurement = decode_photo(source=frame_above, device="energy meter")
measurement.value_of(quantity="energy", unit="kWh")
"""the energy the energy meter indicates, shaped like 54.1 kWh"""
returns 12615.6 kWh
